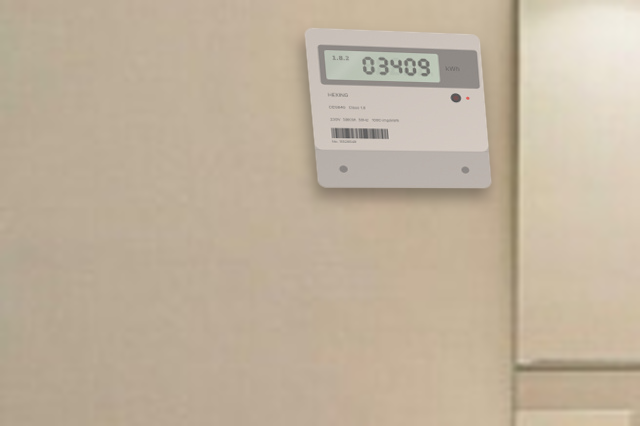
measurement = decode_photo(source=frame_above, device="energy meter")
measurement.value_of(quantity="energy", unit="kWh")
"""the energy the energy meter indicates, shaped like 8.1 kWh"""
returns 3409 kWh
